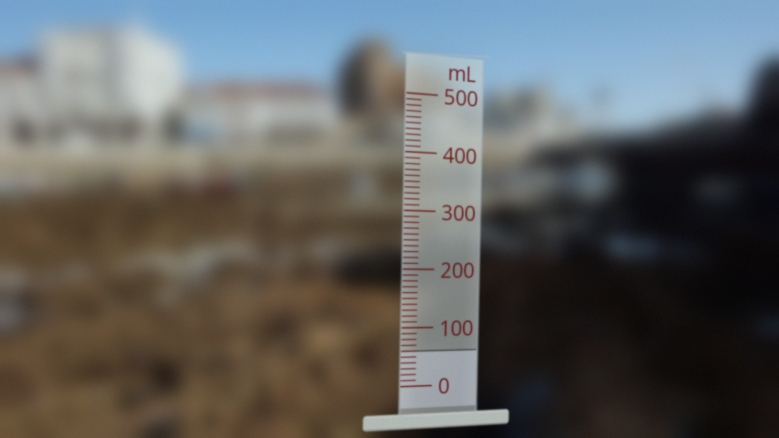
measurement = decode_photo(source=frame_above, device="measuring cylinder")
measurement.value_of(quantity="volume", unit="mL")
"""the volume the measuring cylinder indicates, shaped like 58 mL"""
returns 60 mL
